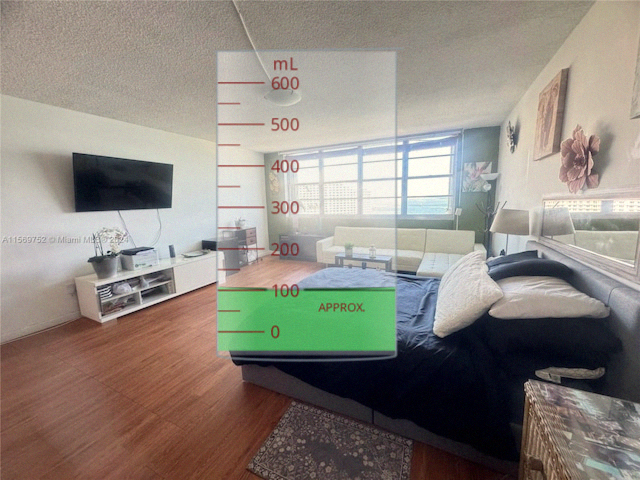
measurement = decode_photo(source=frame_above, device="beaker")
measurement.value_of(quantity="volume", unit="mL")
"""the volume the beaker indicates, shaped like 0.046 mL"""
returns 100 mL
